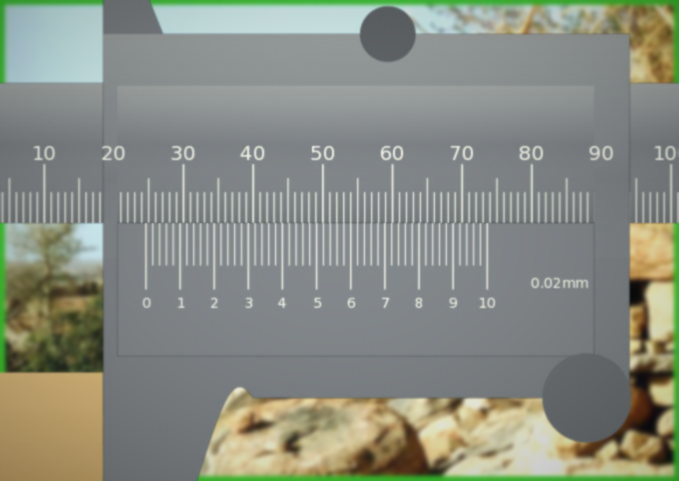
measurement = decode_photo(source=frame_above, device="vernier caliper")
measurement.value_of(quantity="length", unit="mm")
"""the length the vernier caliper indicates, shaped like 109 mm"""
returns 24.6 mm
